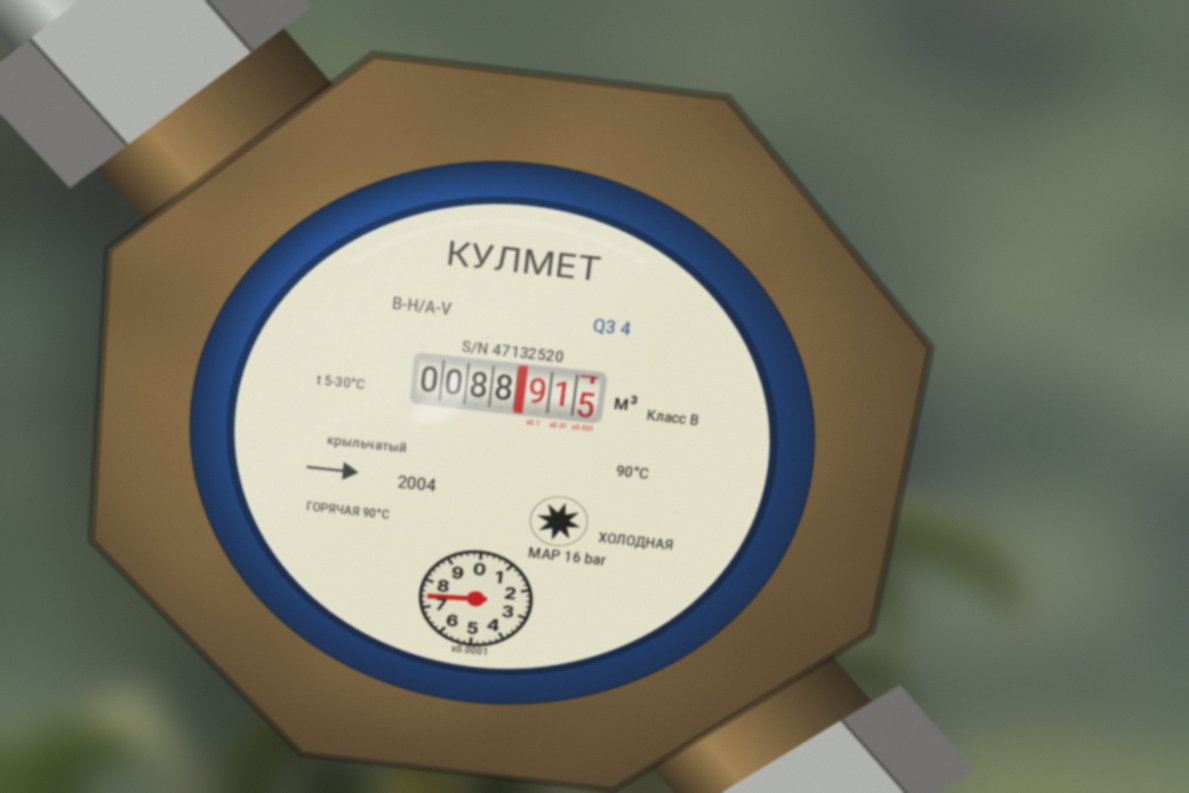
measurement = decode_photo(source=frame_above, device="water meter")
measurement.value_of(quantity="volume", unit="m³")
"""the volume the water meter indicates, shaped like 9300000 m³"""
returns 88.9147 m³
